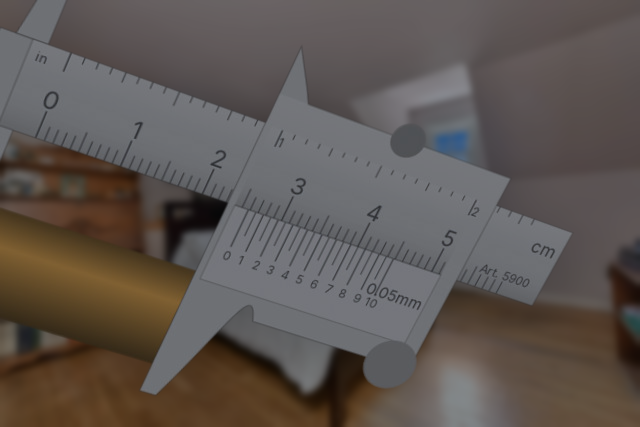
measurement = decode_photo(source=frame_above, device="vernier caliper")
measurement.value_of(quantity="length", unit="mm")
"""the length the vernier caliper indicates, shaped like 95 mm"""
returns 25.8 mm
